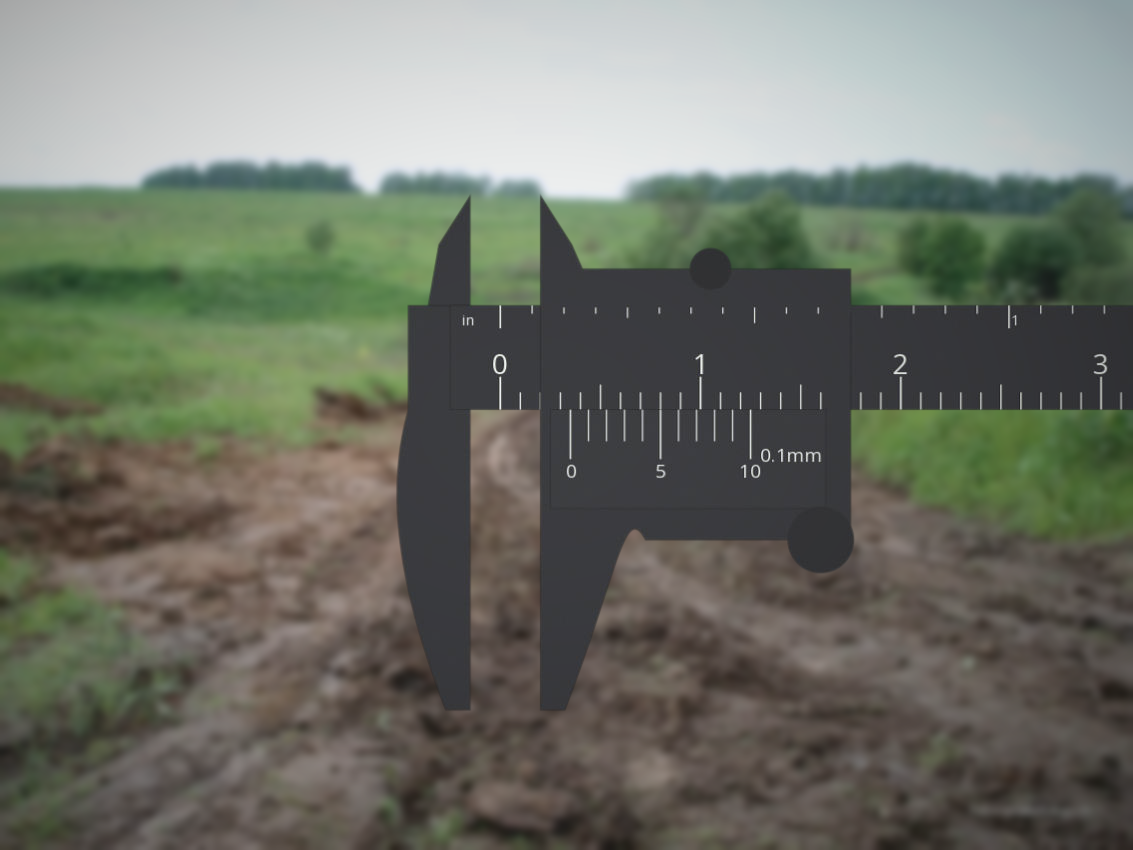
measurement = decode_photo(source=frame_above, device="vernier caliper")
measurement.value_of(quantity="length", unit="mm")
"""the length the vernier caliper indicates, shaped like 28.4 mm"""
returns 3.5 mm
